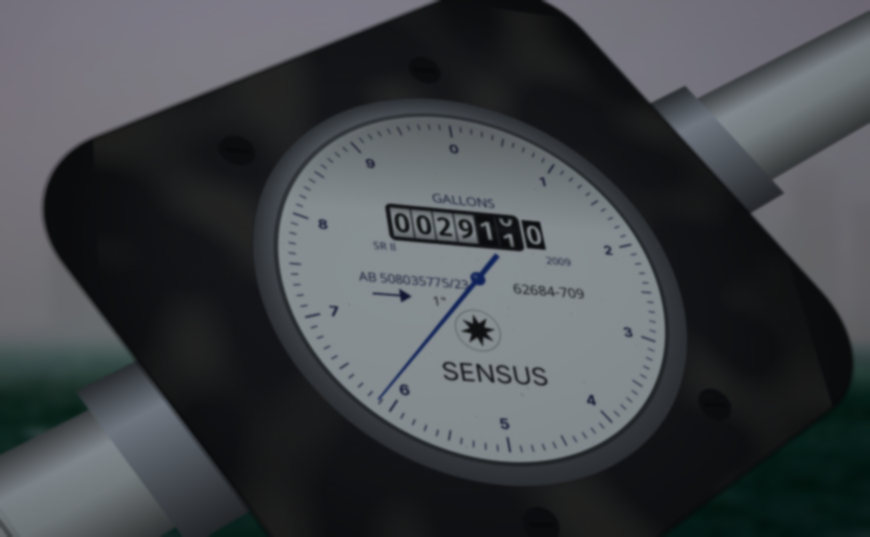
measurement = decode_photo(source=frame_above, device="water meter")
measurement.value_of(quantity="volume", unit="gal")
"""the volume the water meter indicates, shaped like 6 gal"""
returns 29106.1 gal
